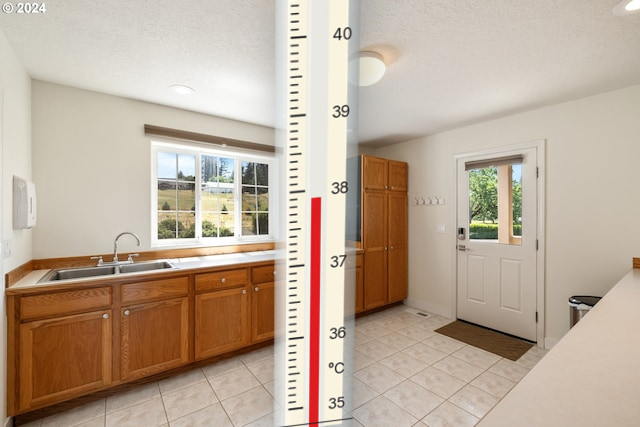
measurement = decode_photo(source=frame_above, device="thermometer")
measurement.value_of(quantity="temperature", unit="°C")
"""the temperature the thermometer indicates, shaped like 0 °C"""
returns 37.9 °C
